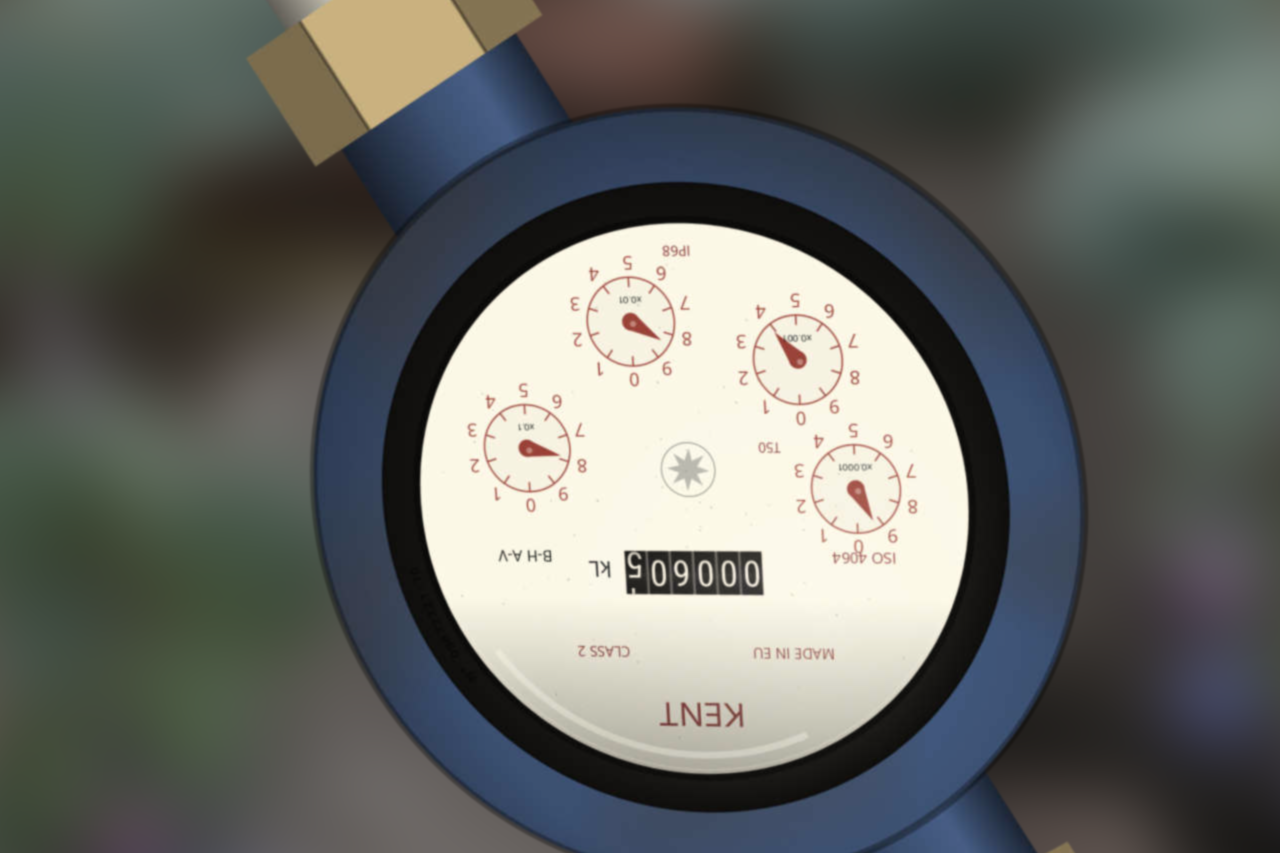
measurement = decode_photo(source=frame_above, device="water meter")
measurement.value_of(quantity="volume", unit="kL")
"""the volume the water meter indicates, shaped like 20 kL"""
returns 604.7839 kL
